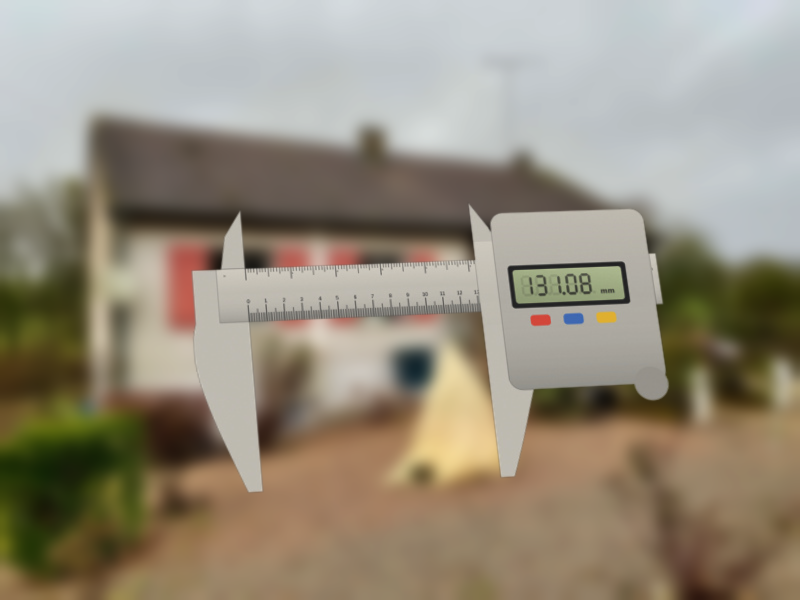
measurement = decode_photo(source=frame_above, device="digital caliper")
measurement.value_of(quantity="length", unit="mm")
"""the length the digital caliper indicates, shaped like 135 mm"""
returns 131.08 mm
